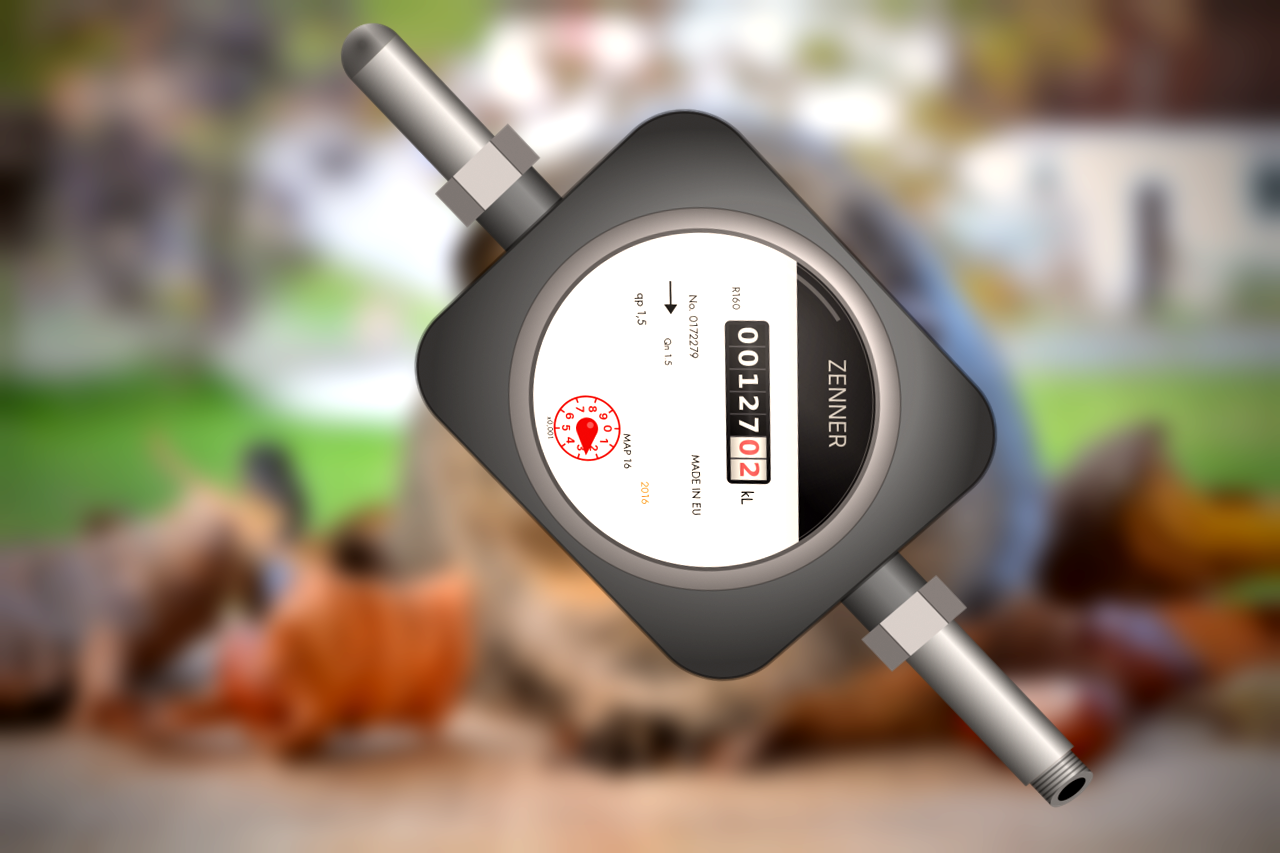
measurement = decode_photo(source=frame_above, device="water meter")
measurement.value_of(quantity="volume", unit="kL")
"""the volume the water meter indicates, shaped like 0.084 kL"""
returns 127.022 kL
